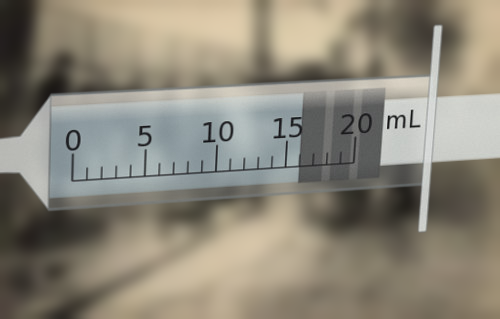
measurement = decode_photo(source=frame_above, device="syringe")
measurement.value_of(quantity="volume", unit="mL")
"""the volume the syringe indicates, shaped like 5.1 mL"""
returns 16 mL
